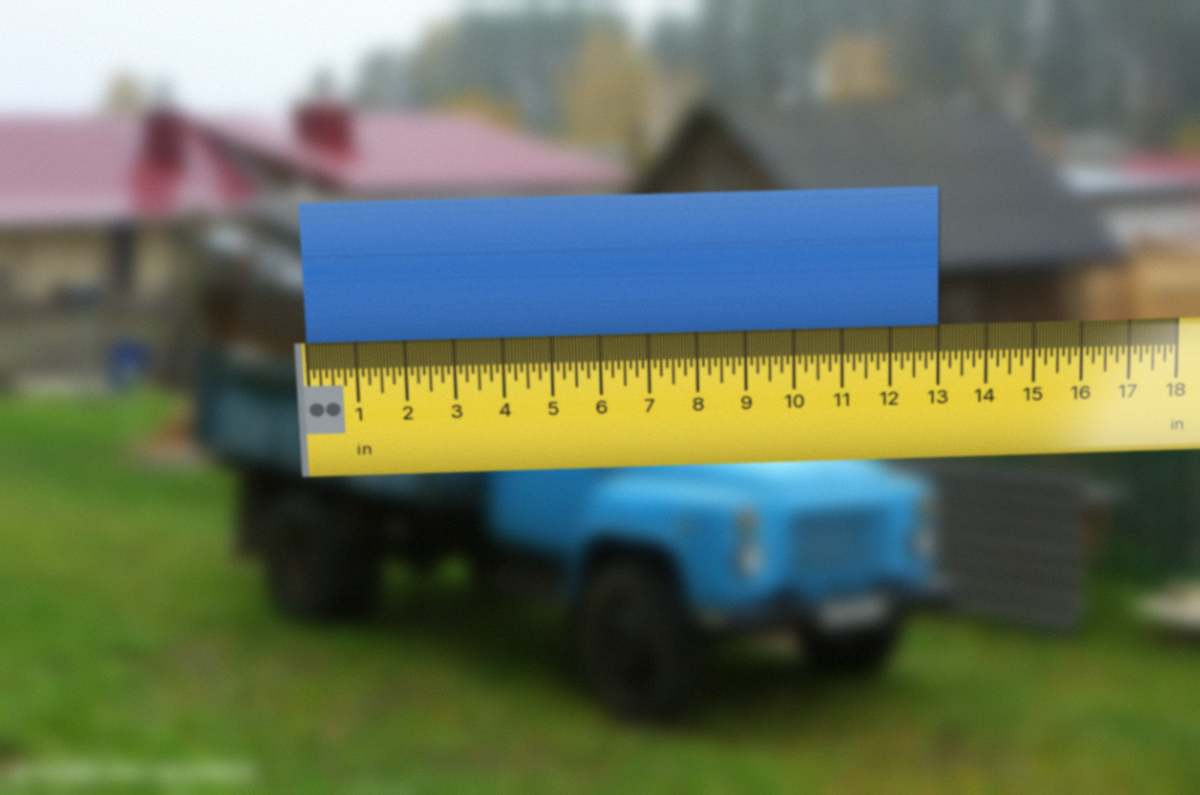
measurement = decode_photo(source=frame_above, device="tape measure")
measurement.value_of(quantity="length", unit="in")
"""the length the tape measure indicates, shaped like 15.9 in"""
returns 13 in
